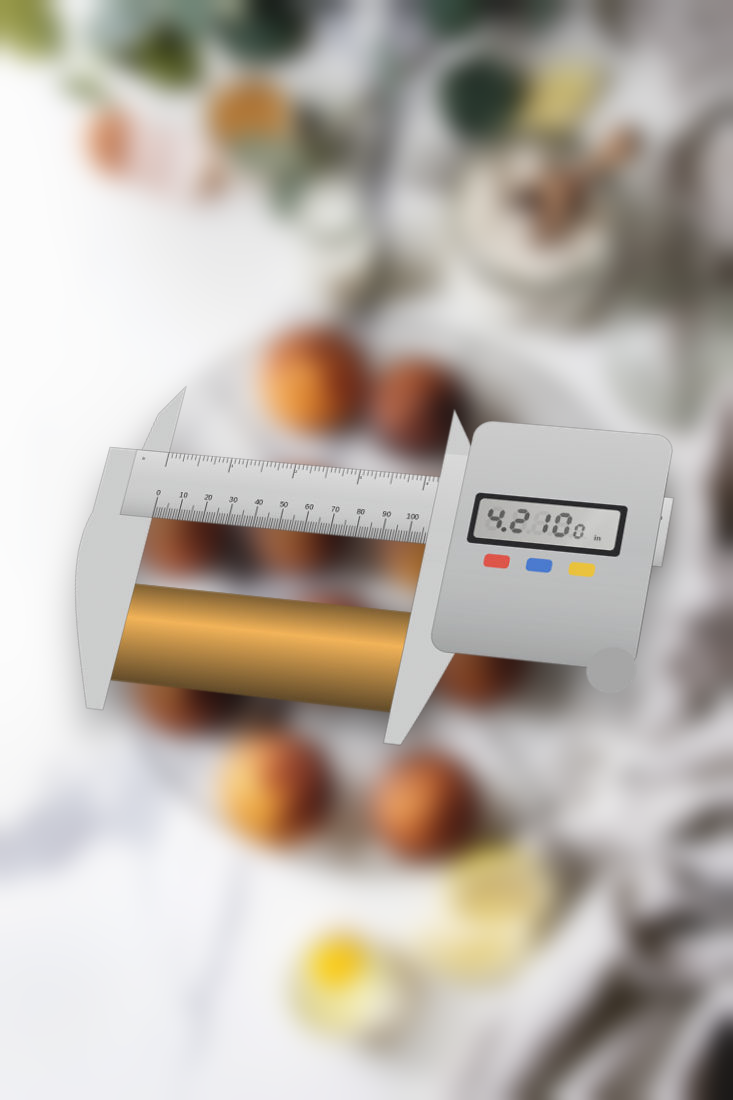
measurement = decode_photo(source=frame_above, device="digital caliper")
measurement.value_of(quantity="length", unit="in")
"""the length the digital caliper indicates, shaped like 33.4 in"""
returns 4.2100 in
